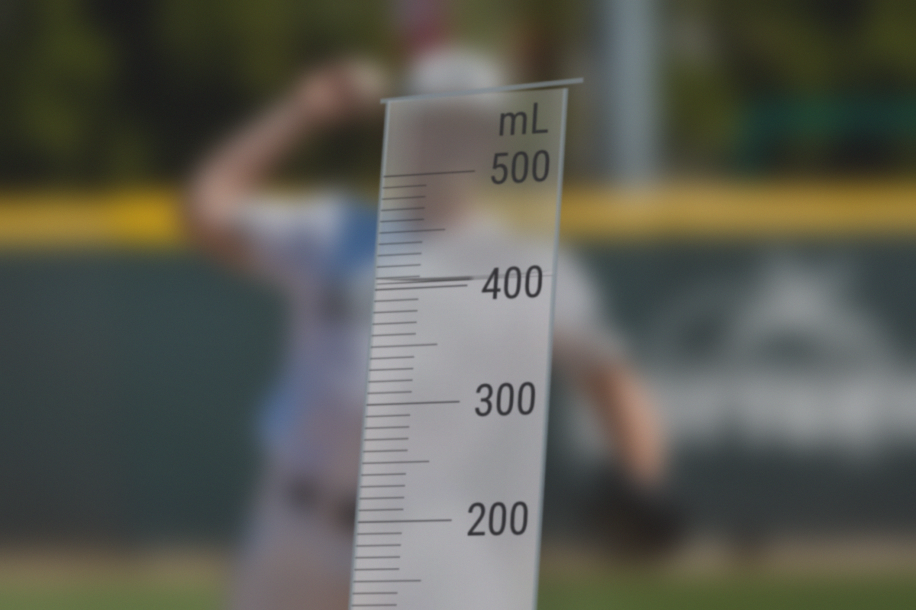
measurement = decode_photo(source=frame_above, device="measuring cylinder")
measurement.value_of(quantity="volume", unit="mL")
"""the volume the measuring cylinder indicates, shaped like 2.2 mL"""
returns 405 mL
